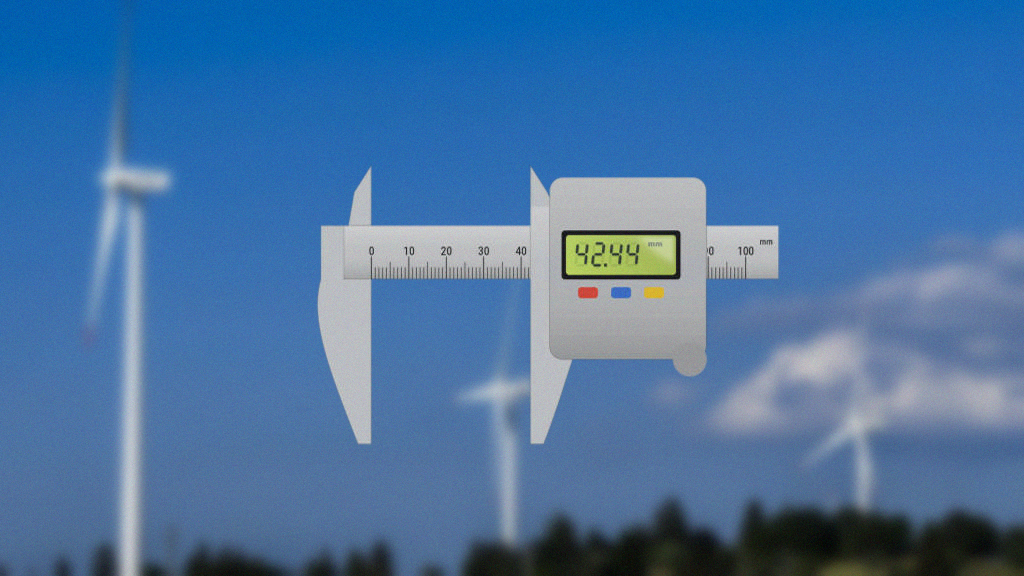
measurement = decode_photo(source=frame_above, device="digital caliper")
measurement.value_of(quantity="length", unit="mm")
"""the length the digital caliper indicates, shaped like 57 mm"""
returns 42.44 mm
